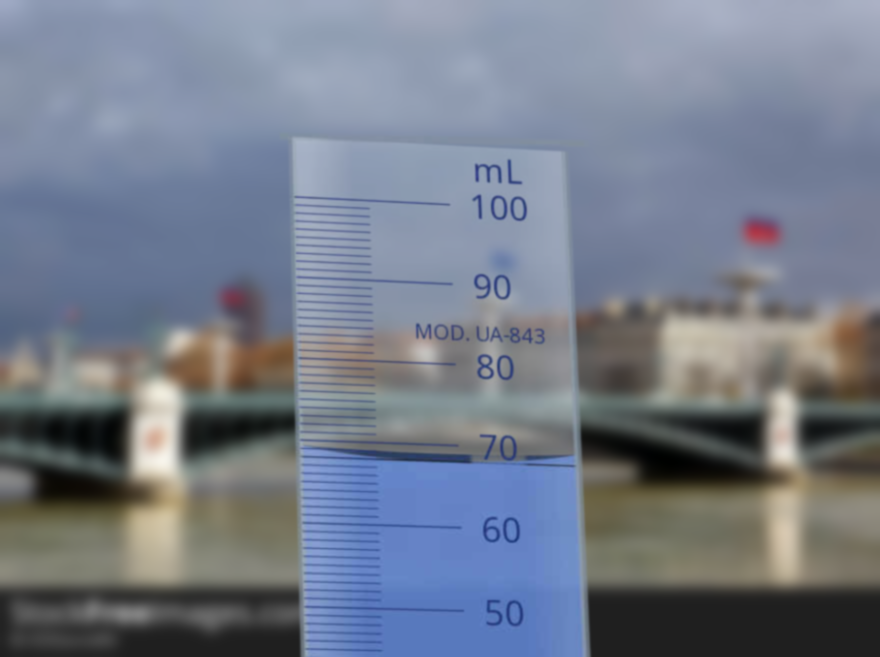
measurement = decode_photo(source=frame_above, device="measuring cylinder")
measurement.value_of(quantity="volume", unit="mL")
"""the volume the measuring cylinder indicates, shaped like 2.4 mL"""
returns 68 mL
